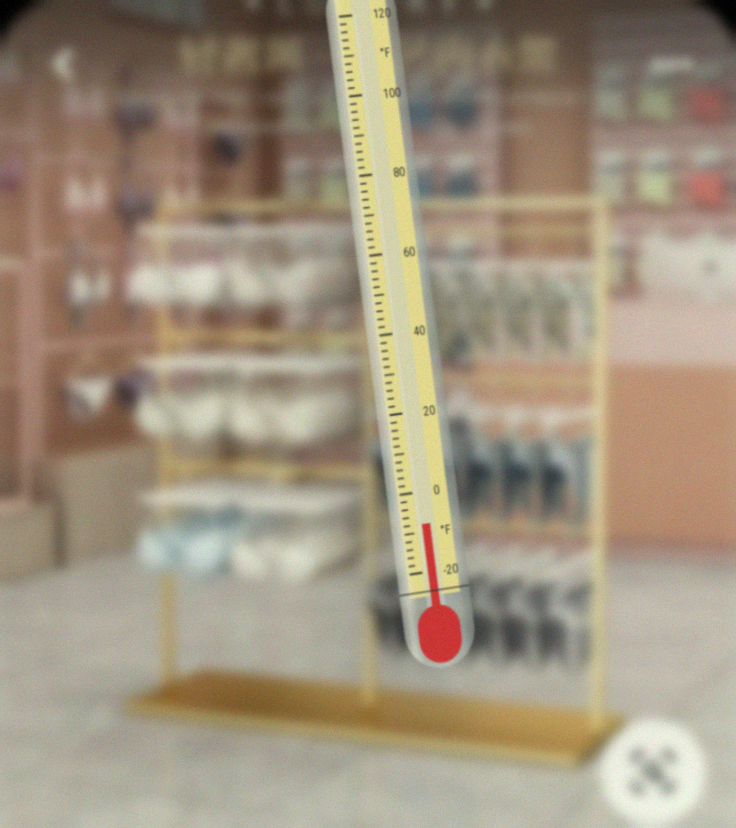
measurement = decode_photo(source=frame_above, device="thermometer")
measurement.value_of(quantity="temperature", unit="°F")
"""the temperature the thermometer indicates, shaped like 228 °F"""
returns -8 °F
